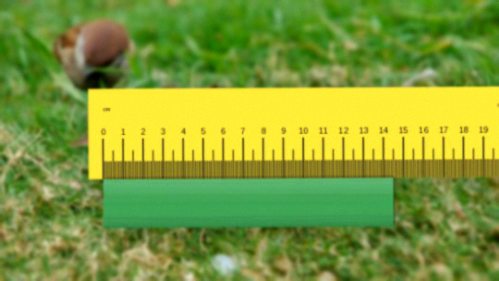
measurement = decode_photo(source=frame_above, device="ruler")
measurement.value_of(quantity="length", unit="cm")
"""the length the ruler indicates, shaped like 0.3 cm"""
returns 14.5 cm
